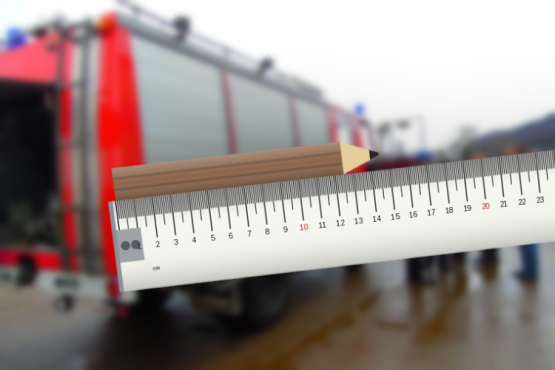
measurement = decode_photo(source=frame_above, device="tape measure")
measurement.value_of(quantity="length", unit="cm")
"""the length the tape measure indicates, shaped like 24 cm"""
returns 14.5 cm
